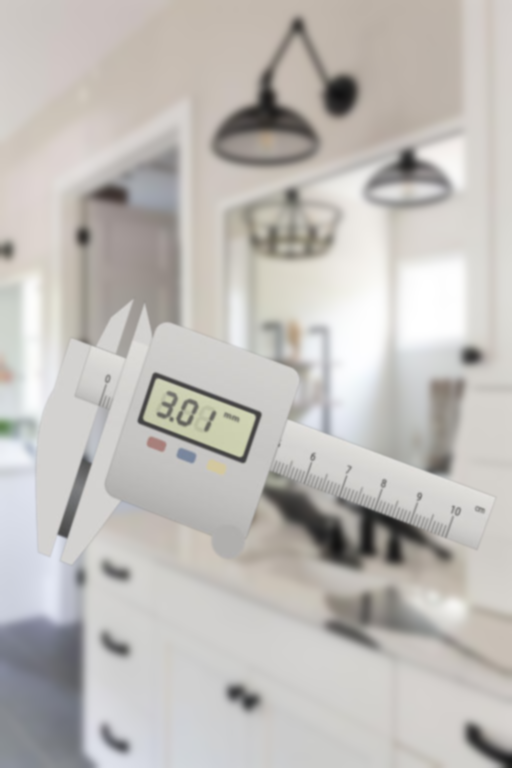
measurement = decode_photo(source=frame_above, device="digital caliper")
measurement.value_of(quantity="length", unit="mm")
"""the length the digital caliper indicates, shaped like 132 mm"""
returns 3.01 mm
